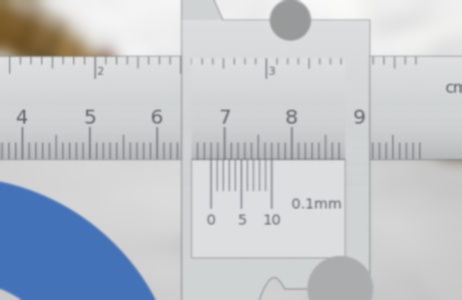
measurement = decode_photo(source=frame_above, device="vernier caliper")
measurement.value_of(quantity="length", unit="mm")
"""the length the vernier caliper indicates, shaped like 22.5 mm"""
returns 68.0 mm
